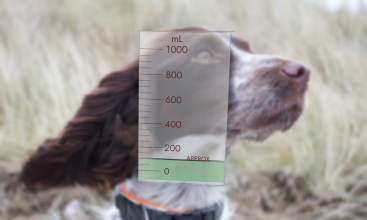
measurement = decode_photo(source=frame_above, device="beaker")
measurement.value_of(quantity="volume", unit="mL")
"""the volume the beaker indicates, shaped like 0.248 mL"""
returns 100 mL
